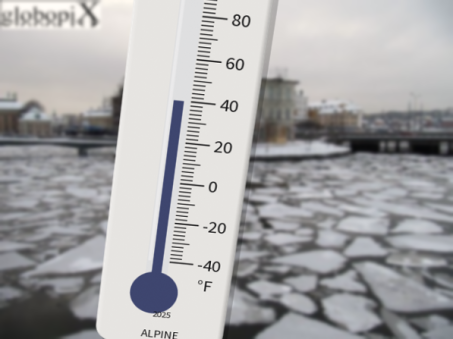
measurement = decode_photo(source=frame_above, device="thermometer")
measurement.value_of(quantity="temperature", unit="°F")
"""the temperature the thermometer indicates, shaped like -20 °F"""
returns 40 °F
